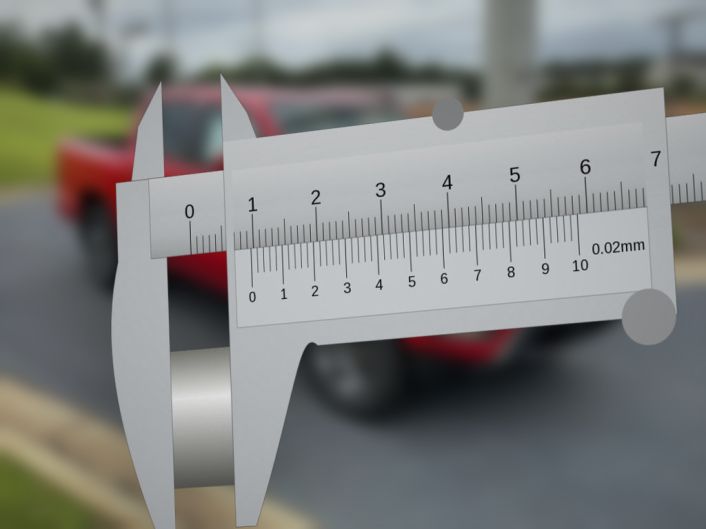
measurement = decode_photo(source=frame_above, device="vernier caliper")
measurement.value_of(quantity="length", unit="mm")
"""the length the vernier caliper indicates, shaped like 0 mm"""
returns 9.6 mm
